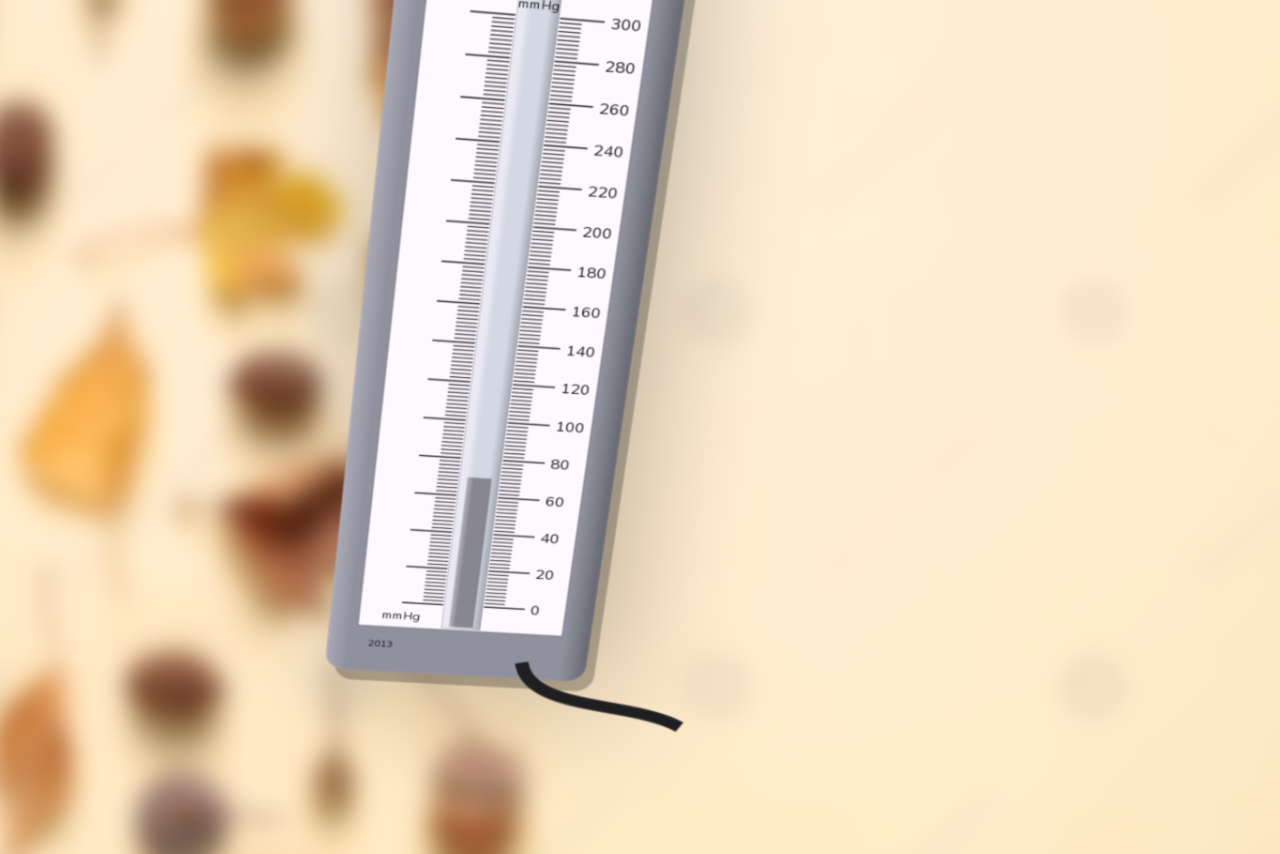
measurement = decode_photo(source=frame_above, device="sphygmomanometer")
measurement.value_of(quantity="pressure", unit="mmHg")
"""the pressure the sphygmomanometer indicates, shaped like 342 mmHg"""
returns 70 mmHg
